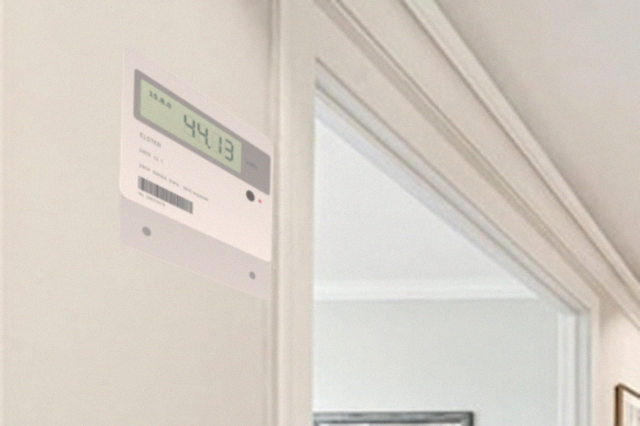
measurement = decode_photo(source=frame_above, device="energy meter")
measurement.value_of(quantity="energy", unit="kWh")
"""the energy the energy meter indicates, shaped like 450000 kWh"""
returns 44.13 kWh
